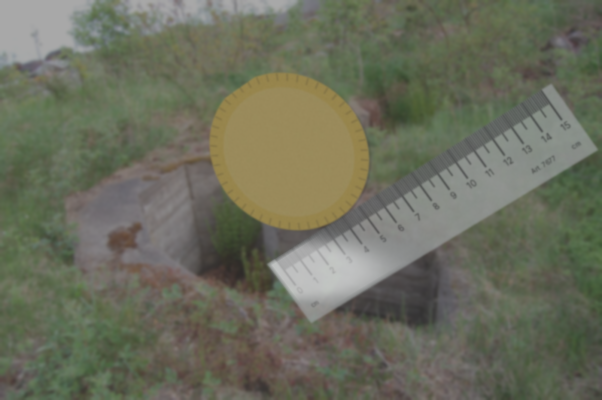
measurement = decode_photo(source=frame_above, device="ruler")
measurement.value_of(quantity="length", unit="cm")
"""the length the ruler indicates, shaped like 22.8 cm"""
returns 7.5 cm
